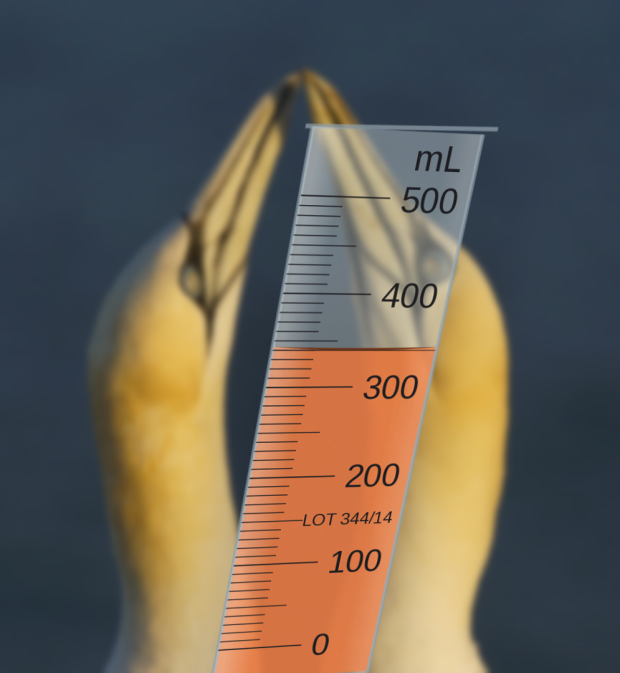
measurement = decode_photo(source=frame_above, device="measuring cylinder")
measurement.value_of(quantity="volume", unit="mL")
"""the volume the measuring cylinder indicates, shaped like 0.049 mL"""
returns 340 mL
